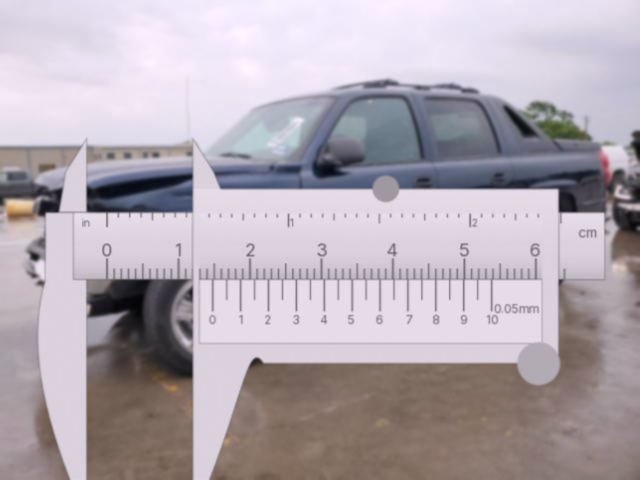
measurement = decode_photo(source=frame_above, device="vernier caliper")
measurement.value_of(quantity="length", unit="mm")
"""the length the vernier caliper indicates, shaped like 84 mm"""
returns 14.8 mm
